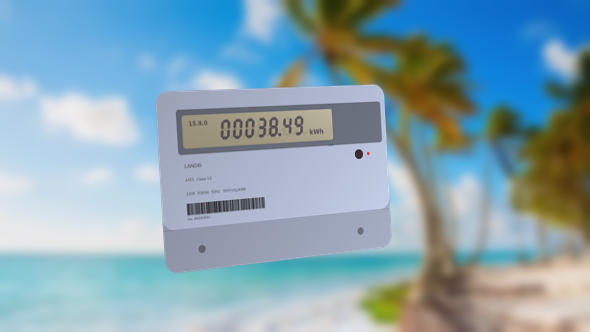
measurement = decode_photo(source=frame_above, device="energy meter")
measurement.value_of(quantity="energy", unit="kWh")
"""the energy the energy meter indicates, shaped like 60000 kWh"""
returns 38.49 kWh
